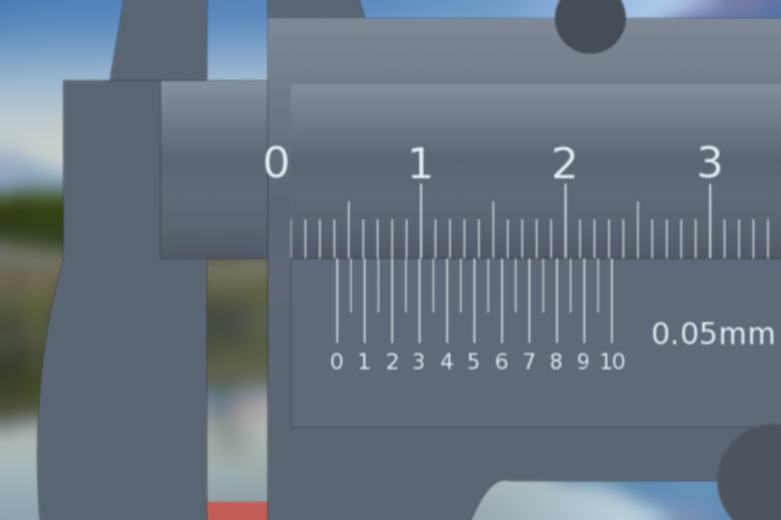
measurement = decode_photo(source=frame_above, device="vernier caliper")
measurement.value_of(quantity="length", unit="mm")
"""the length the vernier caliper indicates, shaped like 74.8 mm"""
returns 4.2 mm
